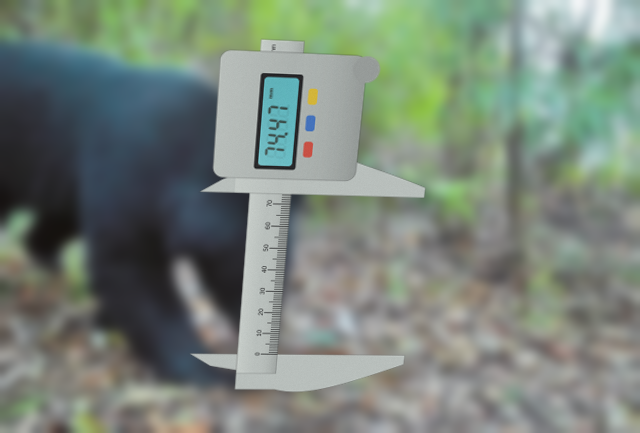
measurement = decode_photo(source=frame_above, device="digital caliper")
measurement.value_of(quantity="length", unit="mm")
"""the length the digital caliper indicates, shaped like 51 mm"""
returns 74.47 mm
